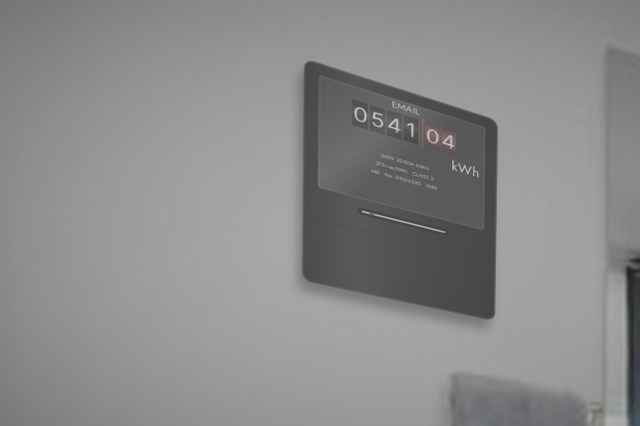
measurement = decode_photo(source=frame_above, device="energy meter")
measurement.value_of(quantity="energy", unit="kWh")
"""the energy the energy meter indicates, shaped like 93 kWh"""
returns 541.04 kWh
